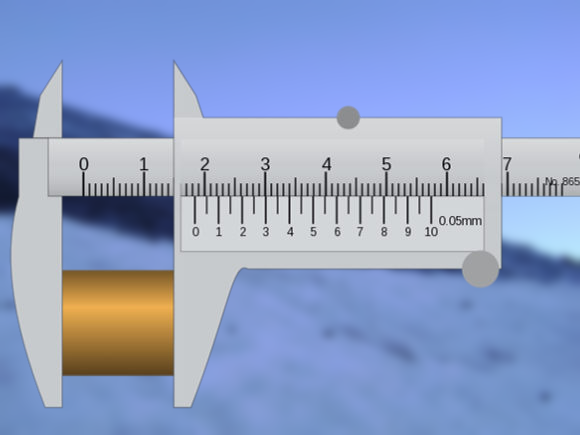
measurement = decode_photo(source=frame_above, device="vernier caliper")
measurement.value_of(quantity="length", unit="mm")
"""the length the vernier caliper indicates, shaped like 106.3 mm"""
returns 18.4 mm
